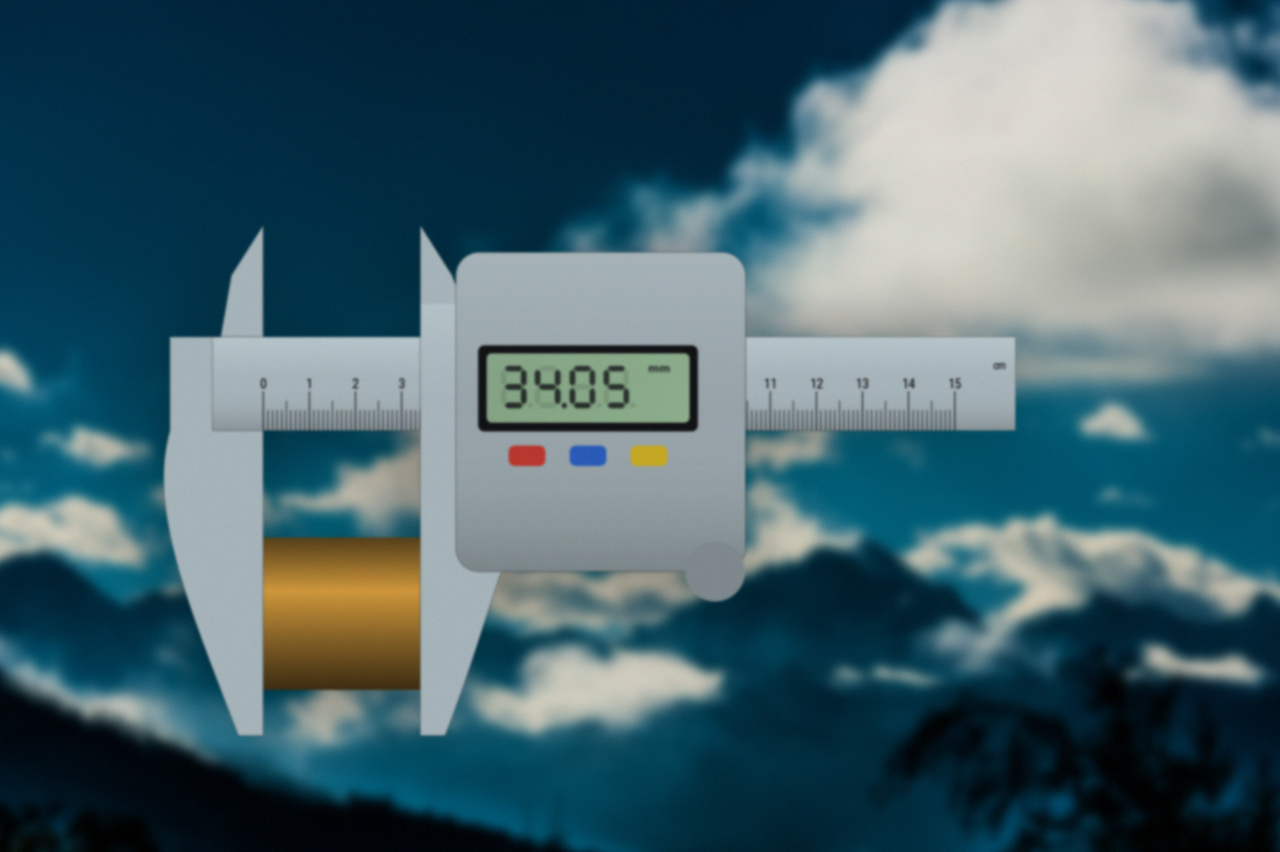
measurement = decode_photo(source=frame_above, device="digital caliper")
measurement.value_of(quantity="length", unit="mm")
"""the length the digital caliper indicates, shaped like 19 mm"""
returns 34.05 mm
